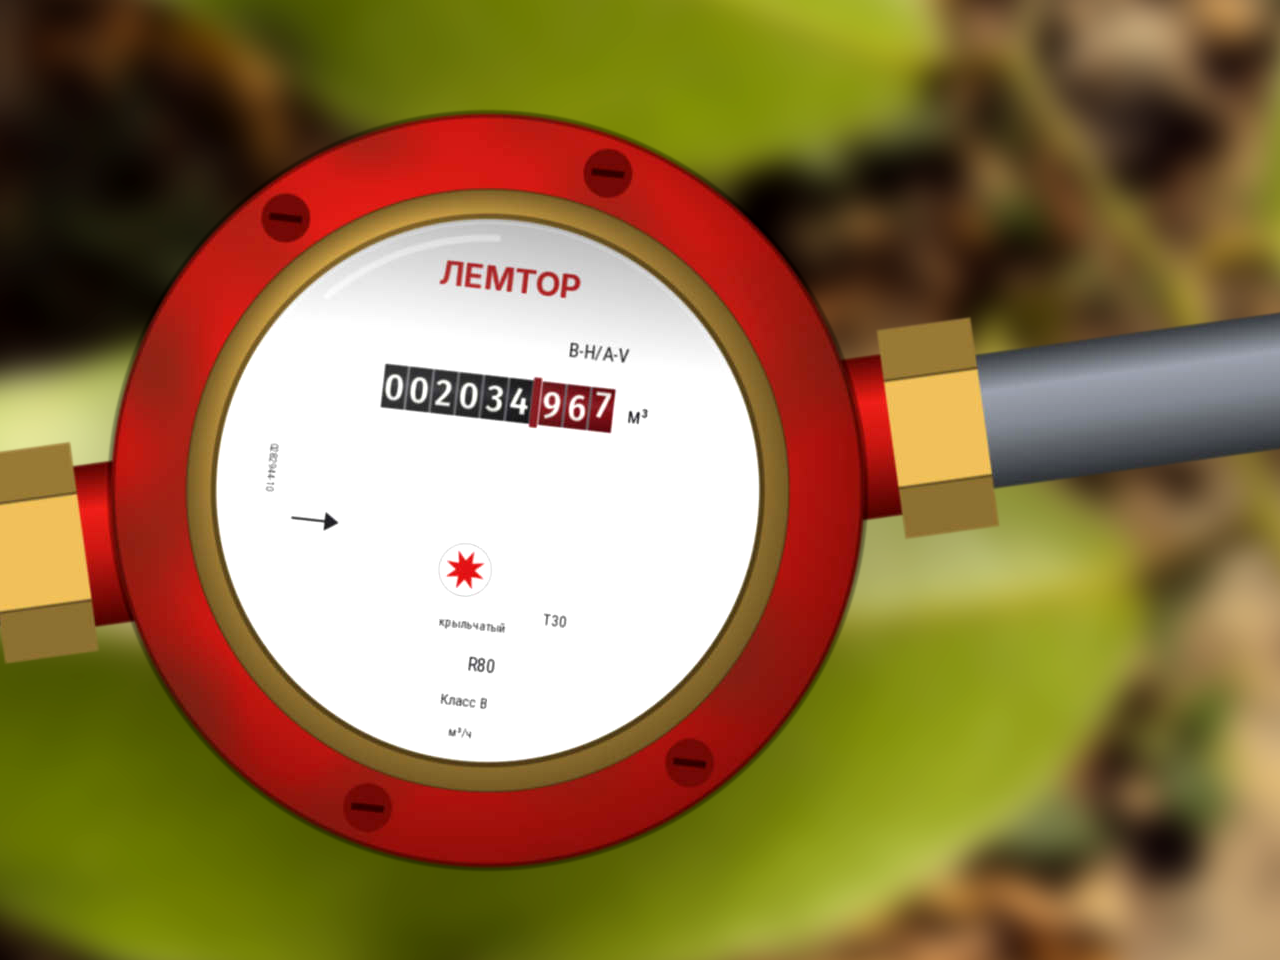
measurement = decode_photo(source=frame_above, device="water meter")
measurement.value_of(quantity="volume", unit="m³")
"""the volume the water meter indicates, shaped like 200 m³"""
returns 2034.967 m³
